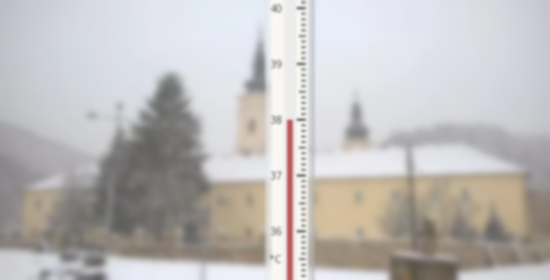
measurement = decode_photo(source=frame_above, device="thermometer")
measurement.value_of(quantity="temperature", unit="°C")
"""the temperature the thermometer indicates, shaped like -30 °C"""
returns 38 °C
